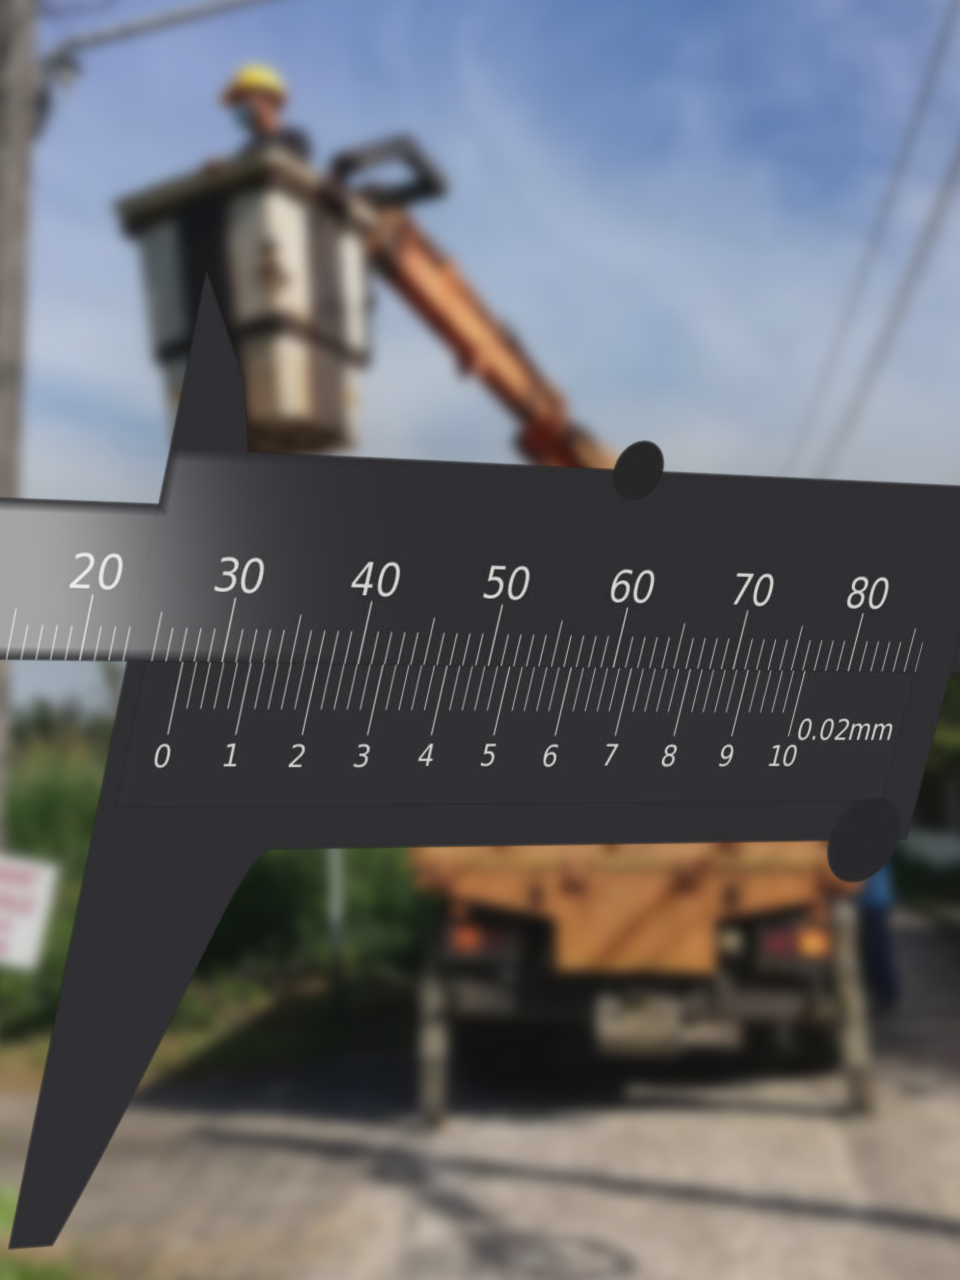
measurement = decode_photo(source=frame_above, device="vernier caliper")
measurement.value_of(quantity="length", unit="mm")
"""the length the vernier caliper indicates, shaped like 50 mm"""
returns 27.2 mm
